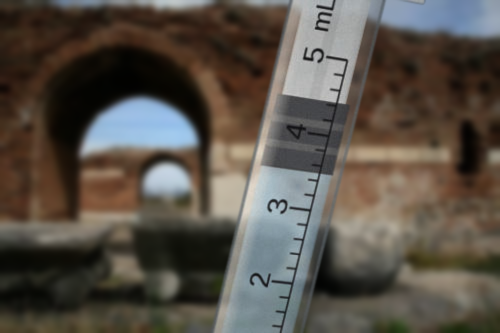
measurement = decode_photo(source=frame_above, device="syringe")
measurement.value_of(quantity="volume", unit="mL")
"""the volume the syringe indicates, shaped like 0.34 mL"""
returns 3.5 mL
